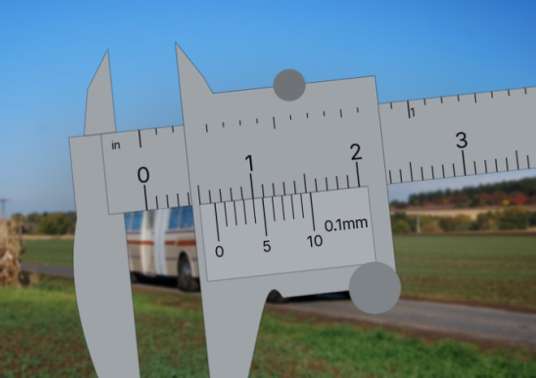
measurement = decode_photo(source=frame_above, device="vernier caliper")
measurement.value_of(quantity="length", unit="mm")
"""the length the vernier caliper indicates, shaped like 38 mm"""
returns 6.4 mm
